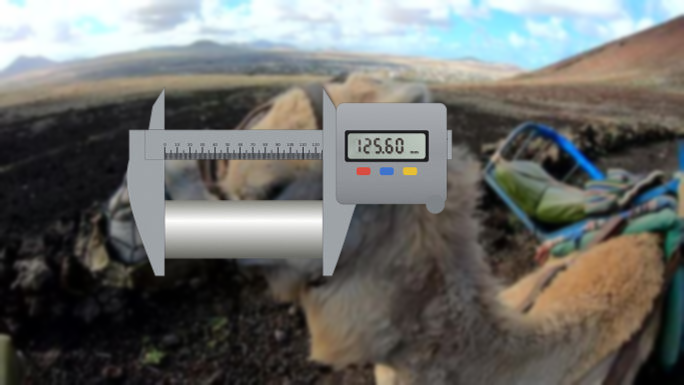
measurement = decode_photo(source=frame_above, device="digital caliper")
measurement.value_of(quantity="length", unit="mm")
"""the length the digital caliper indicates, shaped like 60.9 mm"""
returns 125.60 mm
